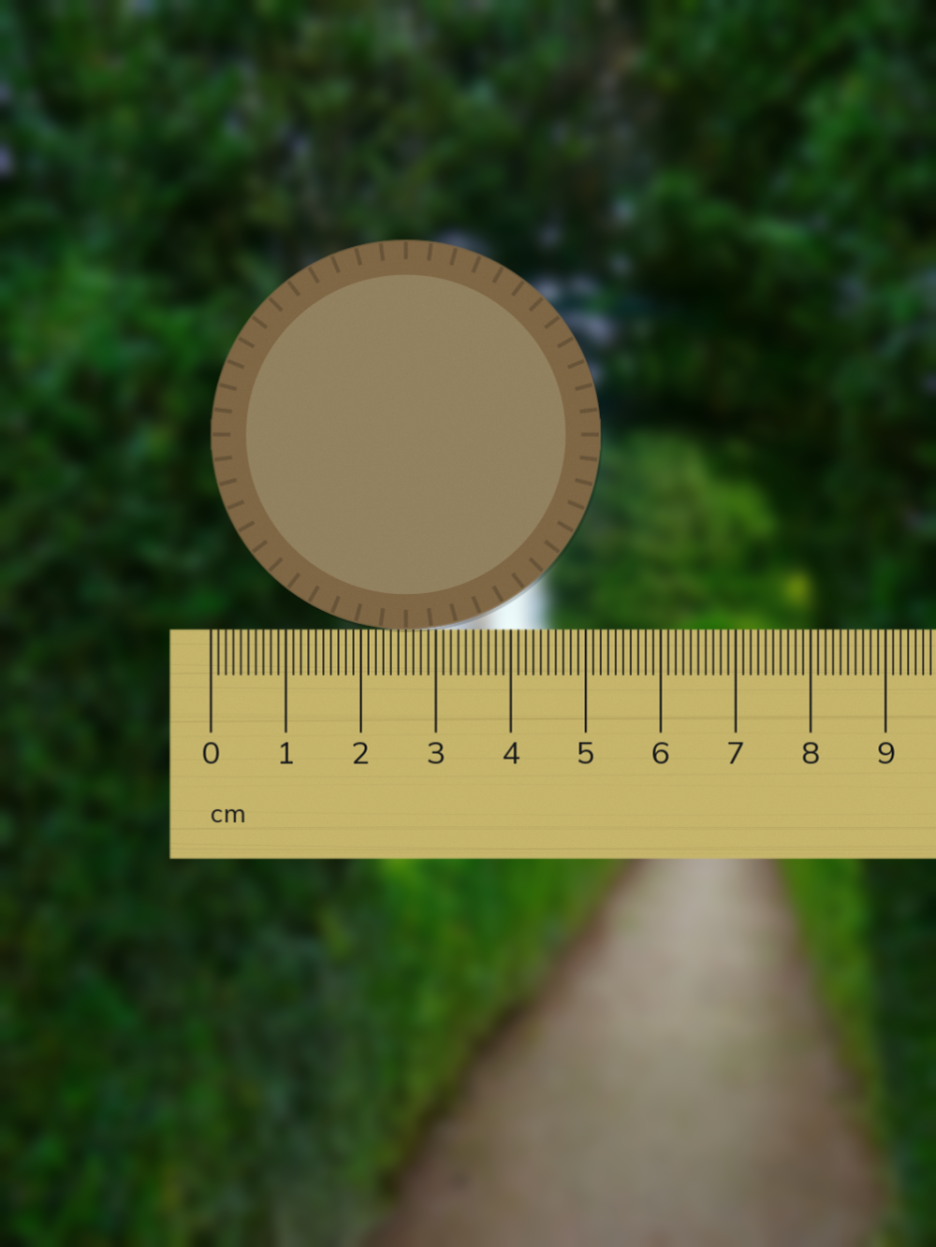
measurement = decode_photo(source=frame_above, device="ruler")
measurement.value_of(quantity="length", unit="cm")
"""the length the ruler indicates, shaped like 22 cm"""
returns 5.2 cm
